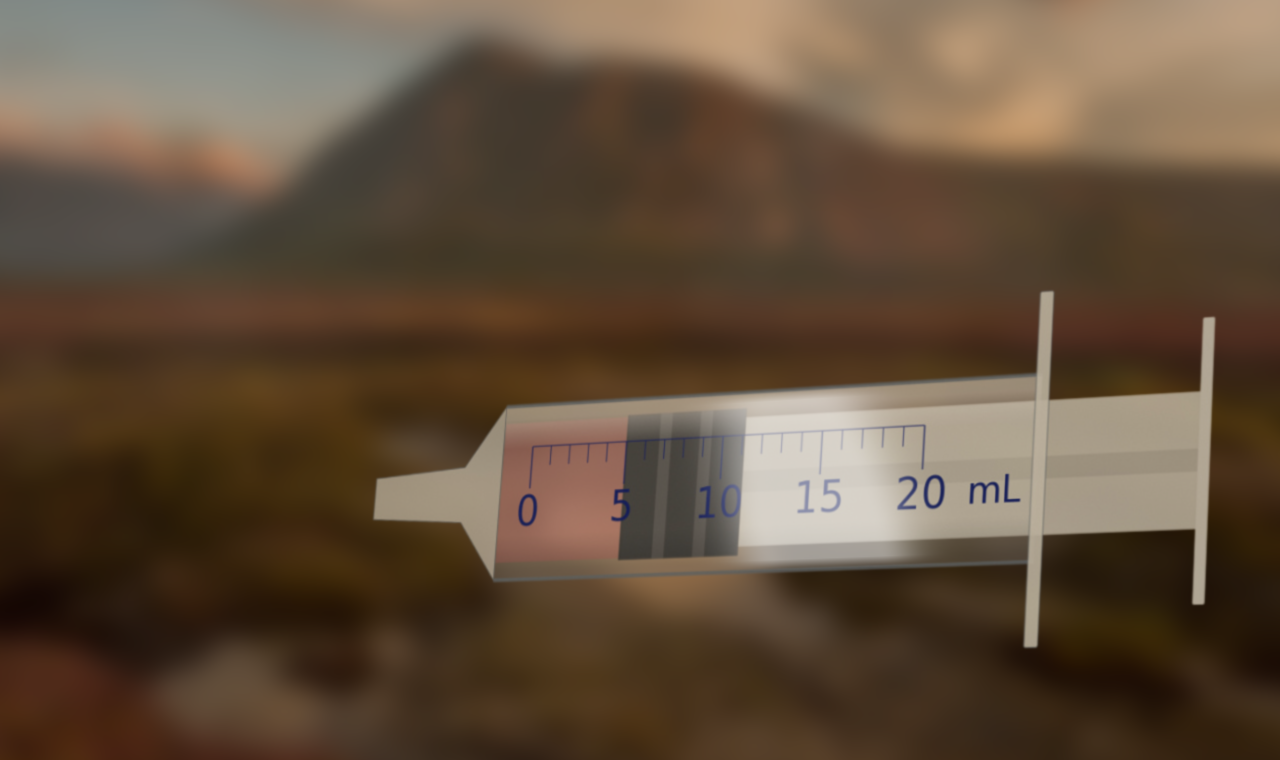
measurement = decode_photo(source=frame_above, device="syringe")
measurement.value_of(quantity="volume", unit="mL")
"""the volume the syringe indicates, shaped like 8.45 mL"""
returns 5 mL
